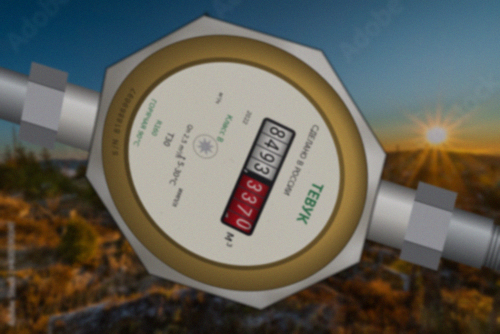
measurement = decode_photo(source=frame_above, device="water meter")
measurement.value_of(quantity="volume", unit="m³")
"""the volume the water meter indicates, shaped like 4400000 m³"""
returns 8493.3370 m³
